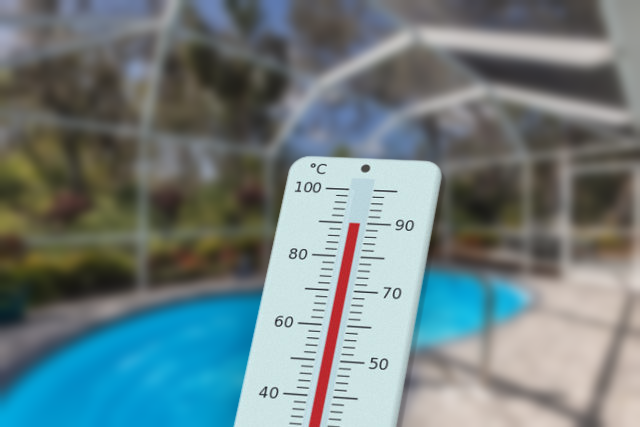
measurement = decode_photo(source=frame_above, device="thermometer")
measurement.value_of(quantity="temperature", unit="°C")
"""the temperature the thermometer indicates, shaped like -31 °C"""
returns 90 °C
